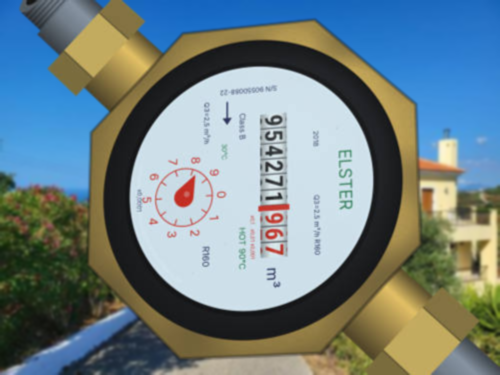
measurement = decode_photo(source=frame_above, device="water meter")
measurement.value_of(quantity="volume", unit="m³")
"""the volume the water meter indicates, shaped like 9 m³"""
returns 954271.9678 m³
